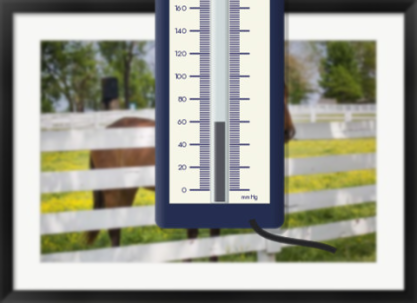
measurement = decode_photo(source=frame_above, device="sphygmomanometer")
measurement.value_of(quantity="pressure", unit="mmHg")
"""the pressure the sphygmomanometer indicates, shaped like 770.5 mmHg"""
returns 60 mmHg
